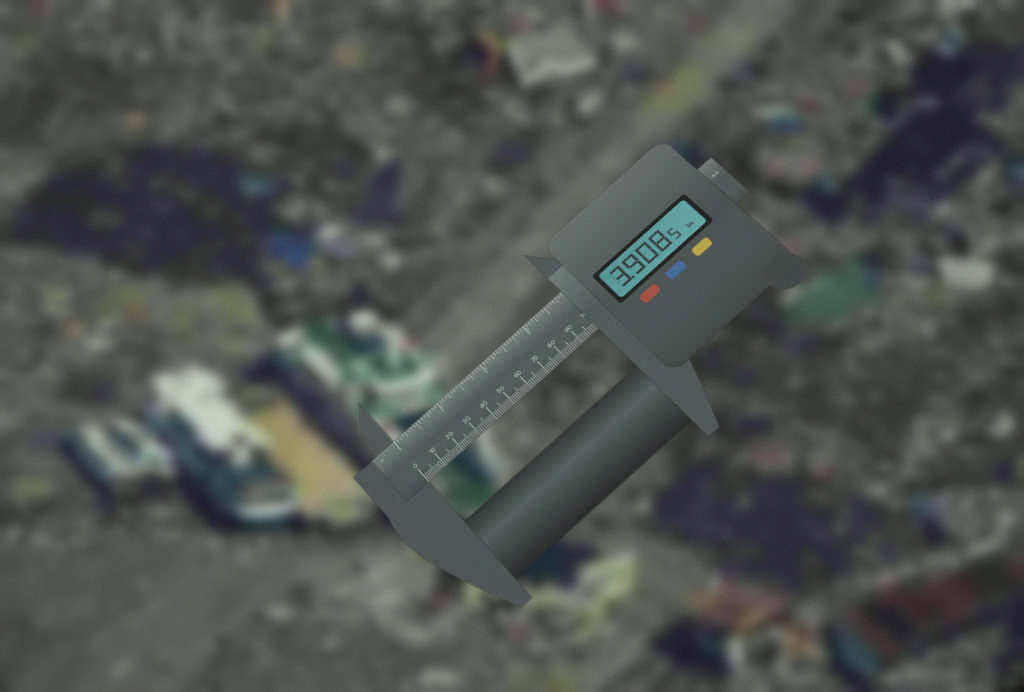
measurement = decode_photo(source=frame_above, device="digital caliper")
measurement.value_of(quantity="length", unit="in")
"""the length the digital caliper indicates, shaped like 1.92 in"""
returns 3.9085 in
